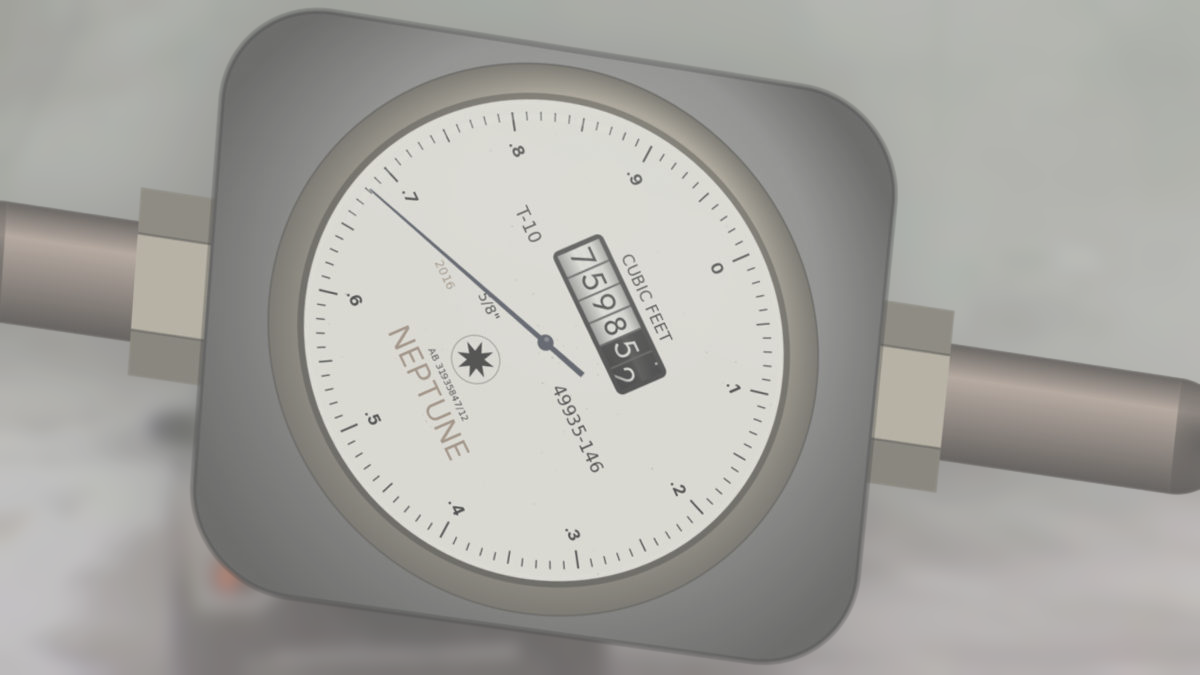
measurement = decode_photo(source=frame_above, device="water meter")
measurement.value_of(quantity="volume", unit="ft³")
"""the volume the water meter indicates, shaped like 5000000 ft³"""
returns 759851.68 ft³
